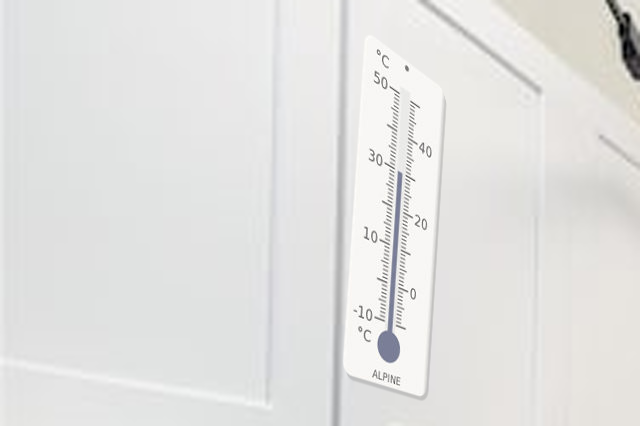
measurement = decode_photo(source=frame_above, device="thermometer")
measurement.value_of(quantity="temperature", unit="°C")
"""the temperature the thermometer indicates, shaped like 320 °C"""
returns 30 °C
